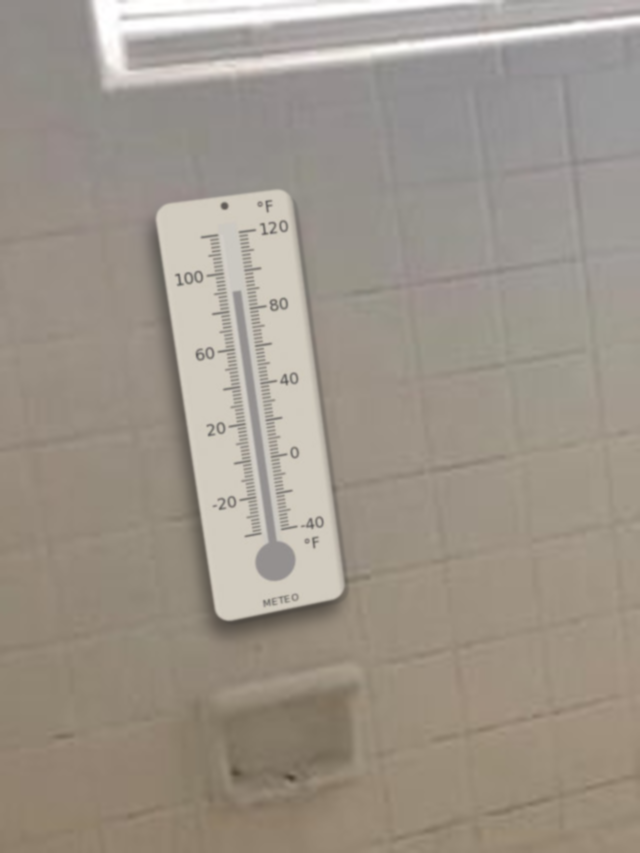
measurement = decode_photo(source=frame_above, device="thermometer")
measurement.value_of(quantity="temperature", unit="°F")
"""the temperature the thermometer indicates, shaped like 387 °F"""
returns 90 °F
